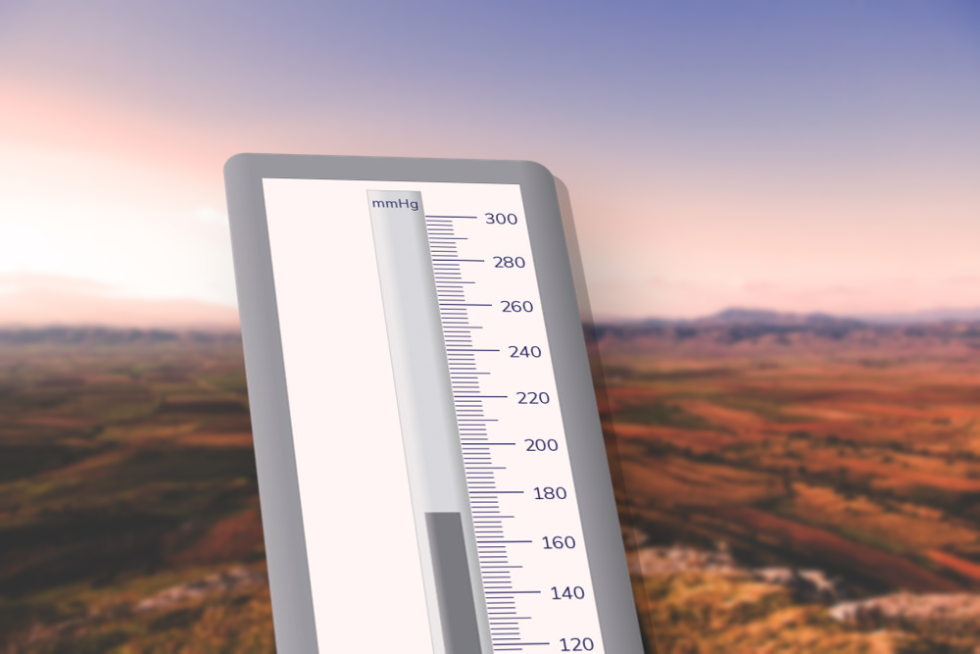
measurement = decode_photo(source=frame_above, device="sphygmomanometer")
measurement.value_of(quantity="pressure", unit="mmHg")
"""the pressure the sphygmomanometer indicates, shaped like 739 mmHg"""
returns 172 mmHg
